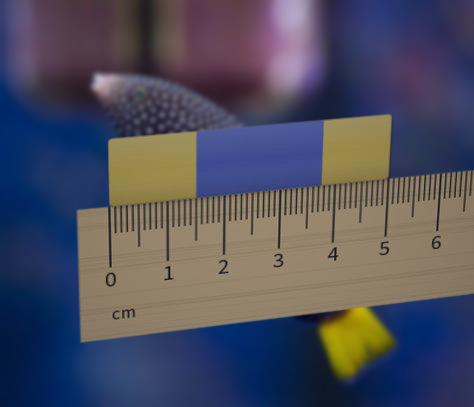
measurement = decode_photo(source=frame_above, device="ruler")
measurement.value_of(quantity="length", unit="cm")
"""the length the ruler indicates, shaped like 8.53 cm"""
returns 5 cm
